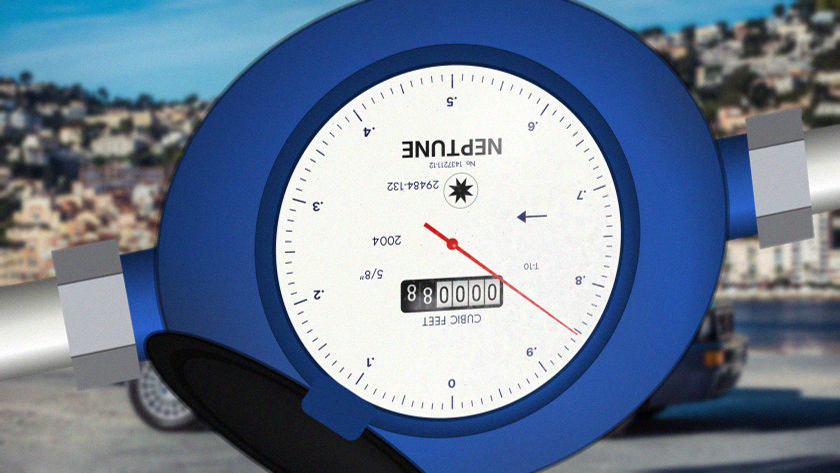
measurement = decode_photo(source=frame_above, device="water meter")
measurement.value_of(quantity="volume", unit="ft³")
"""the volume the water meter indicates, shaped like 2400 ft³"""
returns 87.85 ft³
